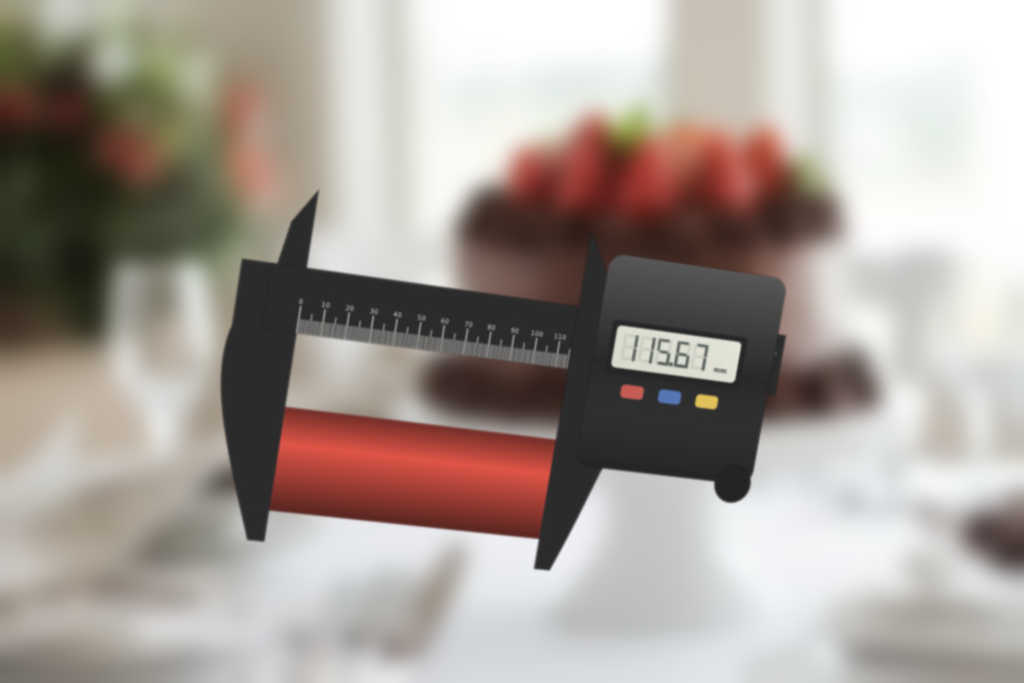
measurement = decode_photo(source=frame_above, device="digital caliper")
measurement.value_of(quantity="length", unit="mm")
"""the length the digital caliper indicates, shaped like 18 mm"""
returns 115.67 mm
